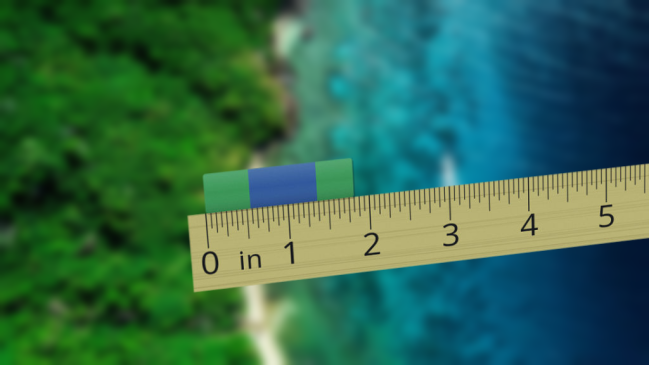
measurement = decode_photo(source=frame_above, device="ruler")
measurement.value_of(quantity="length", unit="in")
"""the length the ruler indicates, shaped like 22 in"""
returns 1.8125 in
